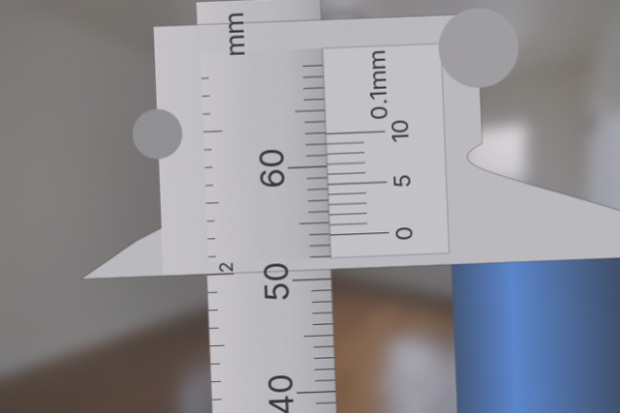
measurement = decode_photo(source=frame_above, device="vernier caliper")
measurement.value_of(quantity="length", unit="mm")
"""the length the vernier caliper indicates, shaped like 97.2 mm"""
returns 53.9 mm
